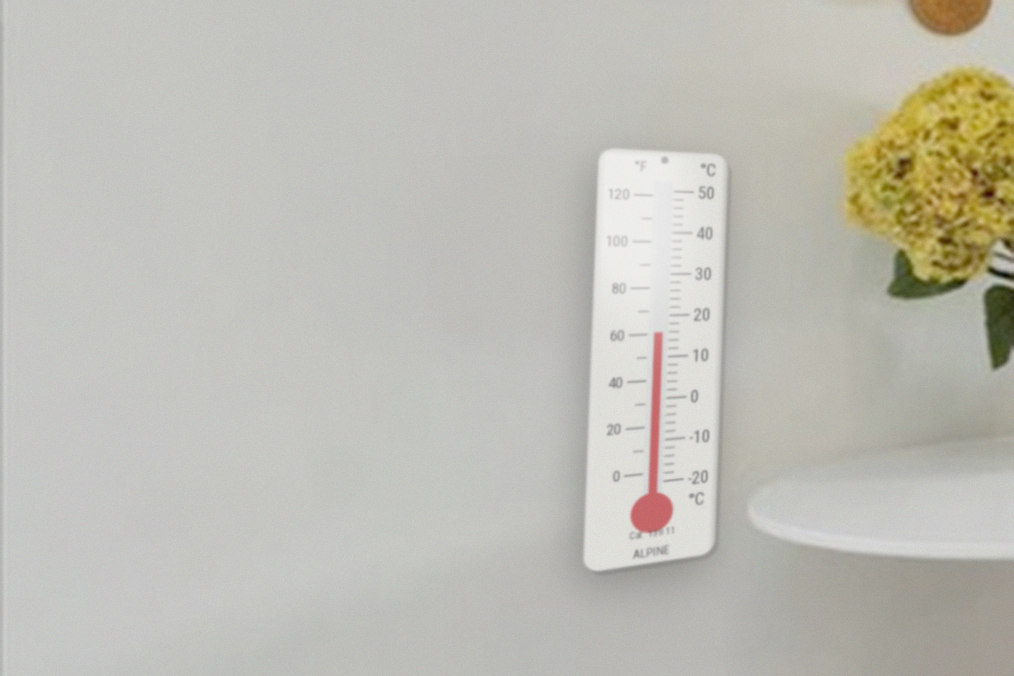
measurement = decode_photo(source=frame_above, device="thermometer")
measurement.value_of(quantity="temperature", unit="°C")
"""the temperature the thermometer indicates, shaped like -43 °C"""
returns 16 °C
